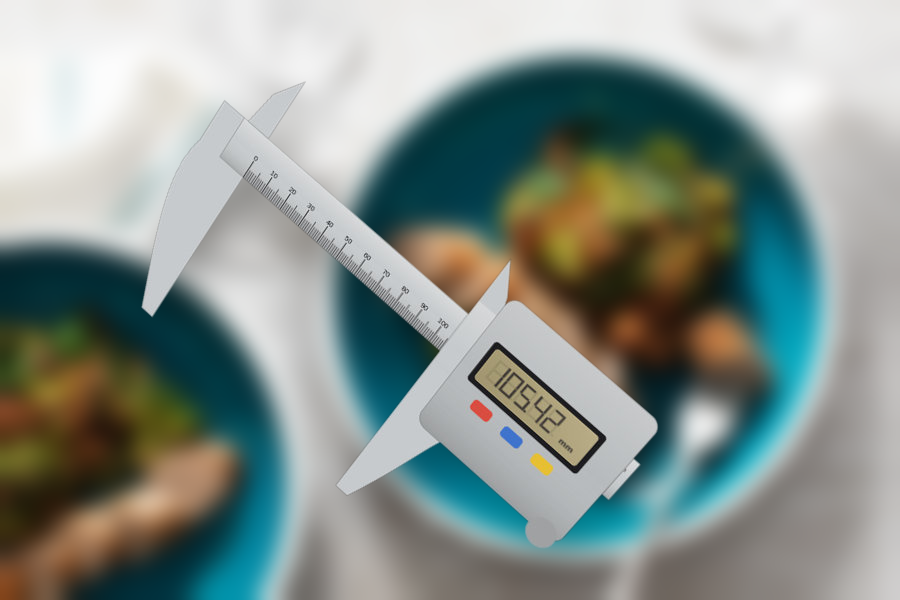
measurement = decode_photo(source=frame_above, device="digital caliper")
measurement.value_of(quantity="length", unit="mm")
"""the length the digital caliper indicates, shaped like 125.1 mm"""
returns 105.42 mm
